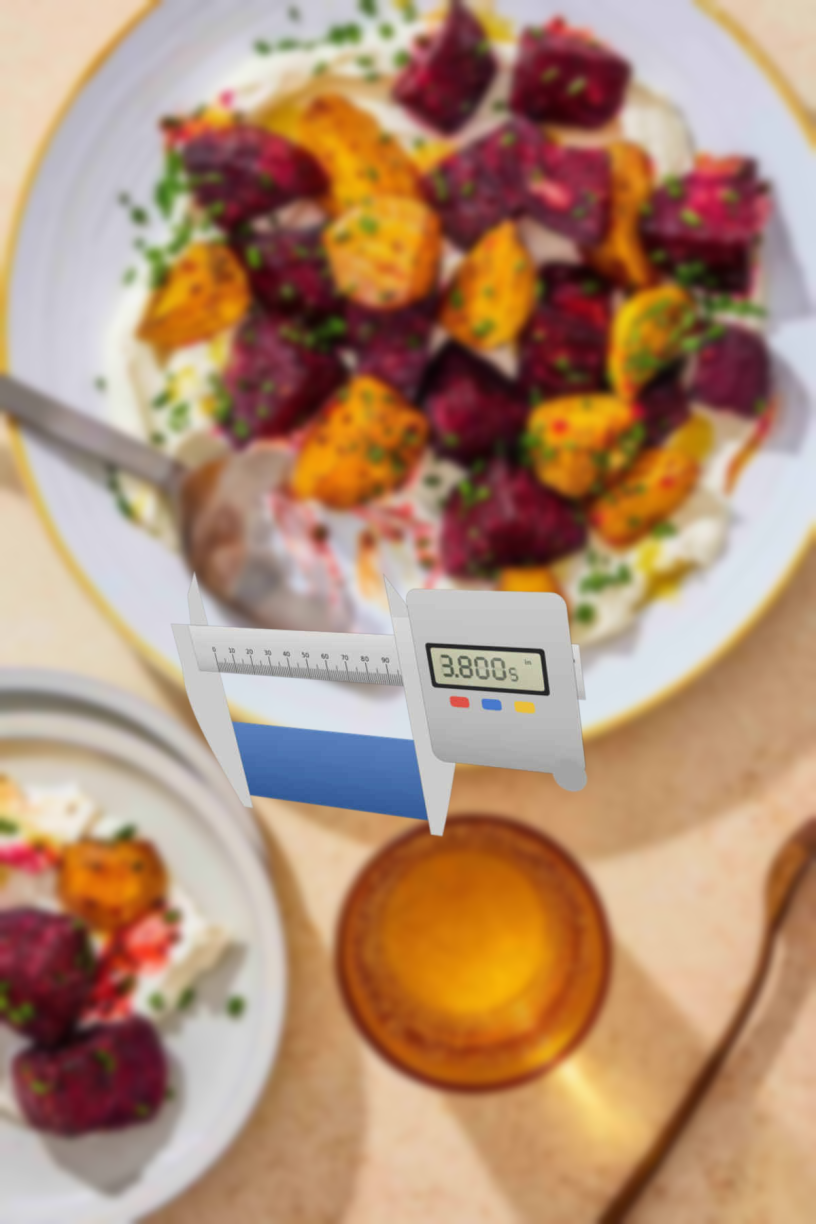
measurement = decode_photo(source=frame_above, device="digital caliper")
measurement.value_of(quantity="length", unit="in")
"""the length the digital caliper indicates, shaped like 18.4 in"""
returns 3.8005 in
